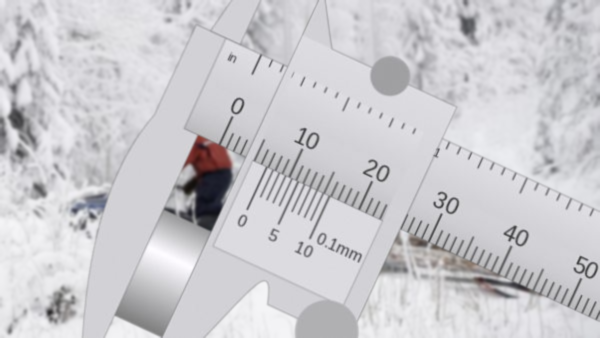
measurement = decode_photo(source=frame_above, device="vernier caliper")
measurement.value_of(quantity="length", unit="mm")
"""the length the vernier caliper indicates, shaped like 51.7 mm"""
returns 6.8 mm
